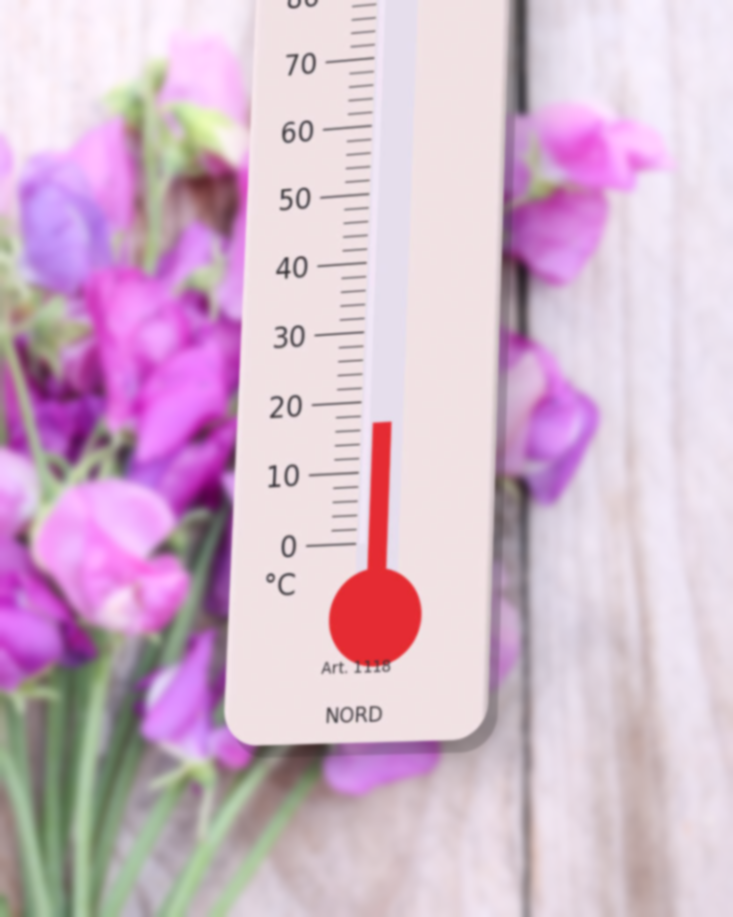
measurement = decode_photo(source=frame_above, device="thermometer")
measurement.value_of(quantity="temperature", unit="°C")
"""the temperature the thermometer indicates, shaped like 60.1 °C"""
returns 17 °C
